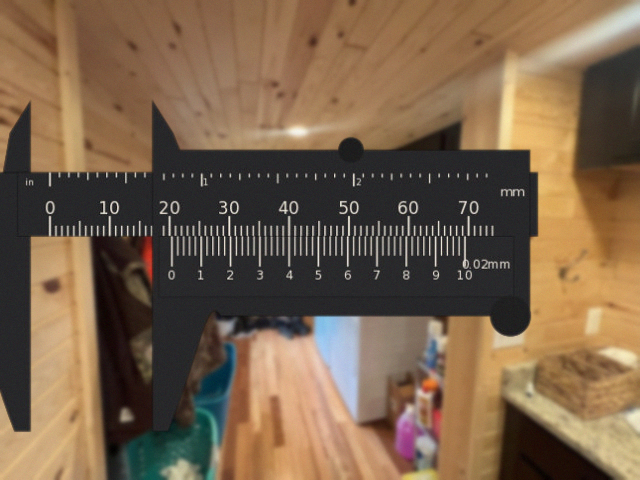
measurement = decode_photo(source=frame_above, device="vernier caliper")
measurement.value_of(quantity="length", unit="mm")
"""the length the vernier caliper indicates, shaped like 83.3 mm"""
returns 20.4 mm
